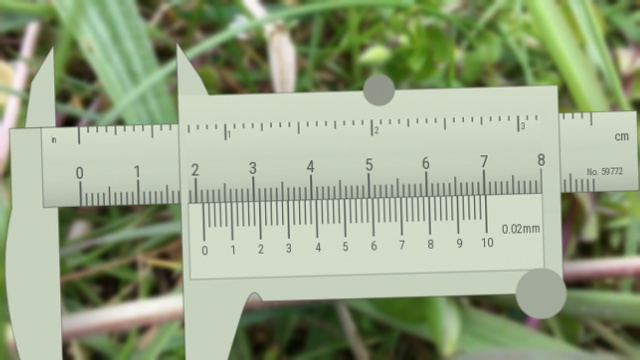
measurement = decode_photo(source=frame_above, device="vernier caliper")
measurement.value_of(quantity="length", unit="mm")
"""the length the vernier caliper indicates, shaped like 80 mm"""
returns 21.2 mm
